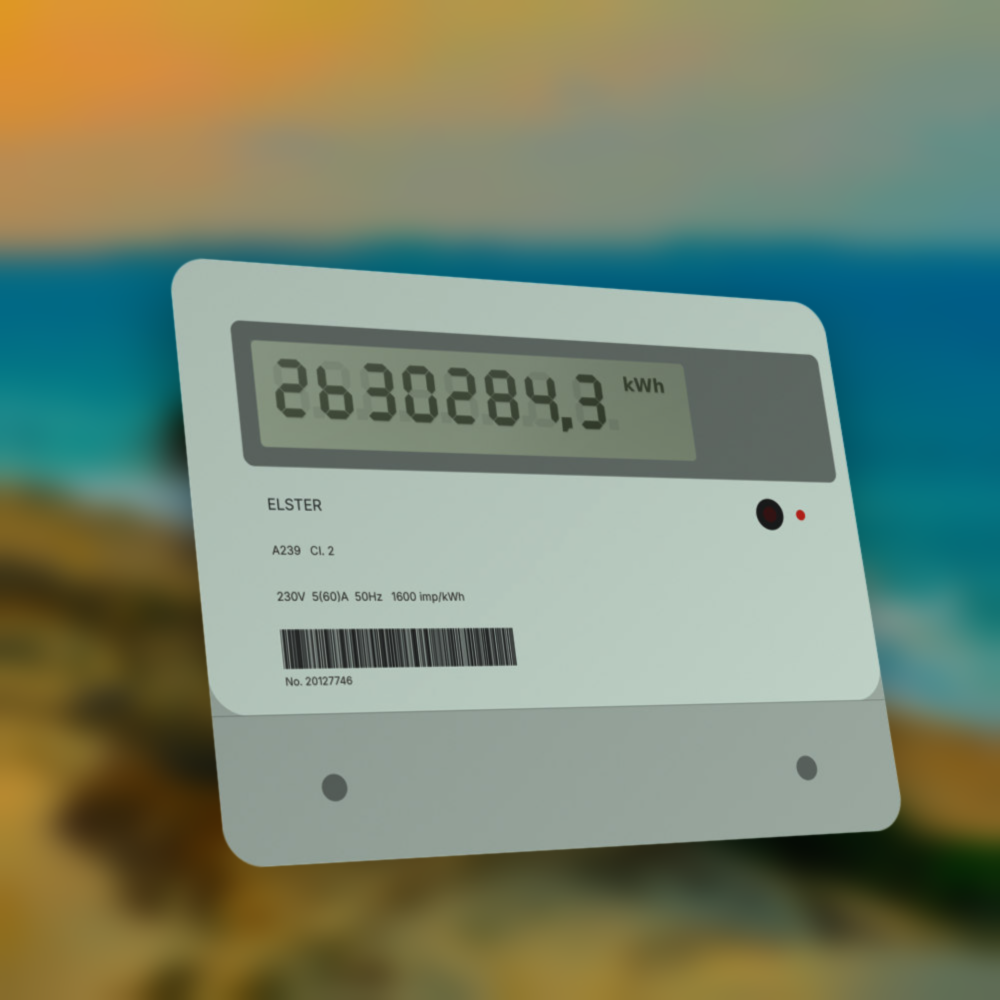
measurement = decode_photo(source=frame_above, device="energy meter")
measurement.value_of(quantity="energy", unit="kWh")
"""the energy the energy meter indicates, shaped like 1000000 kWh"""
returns 2630284.3 kWh
